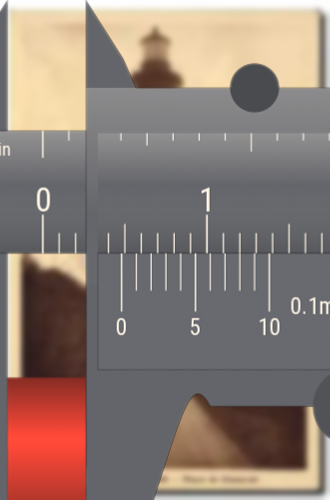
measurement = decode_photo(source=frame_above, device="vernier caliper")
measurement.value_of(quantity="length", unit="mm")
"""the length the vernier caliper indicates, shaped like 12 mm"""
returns 4.8 mm
